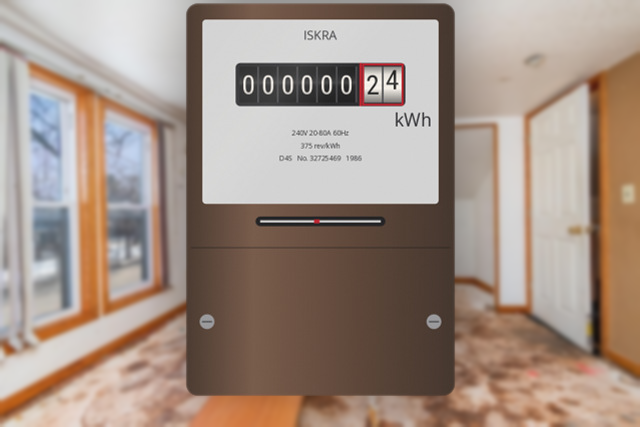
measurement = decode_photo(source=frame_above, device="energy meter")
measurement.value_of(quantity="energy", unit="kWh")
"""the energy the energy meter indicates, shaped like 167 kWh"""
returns 0.24 kWh
